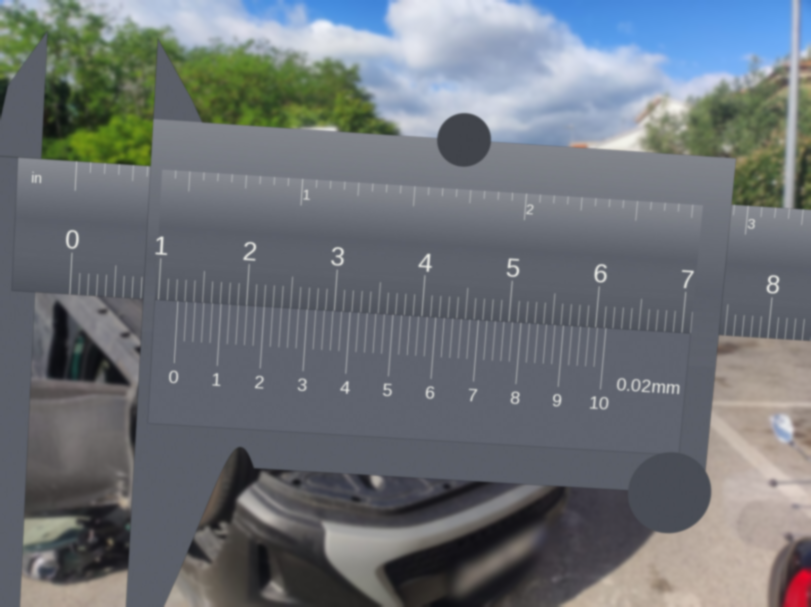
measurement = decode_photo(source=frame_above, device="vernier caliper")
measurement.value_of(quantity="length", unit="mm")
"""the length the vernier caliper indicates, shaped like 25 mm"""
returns 12.2 mm
